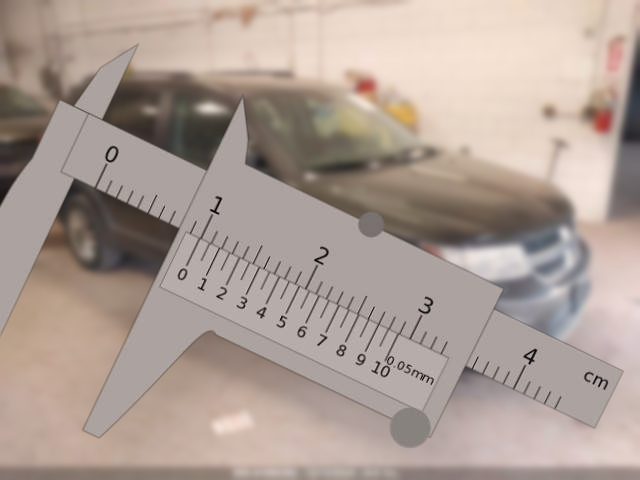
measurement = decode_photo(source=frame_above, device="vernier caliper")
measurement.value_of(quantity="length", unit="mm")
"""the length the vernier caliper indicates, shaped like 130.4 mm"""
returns 9.9 mm
